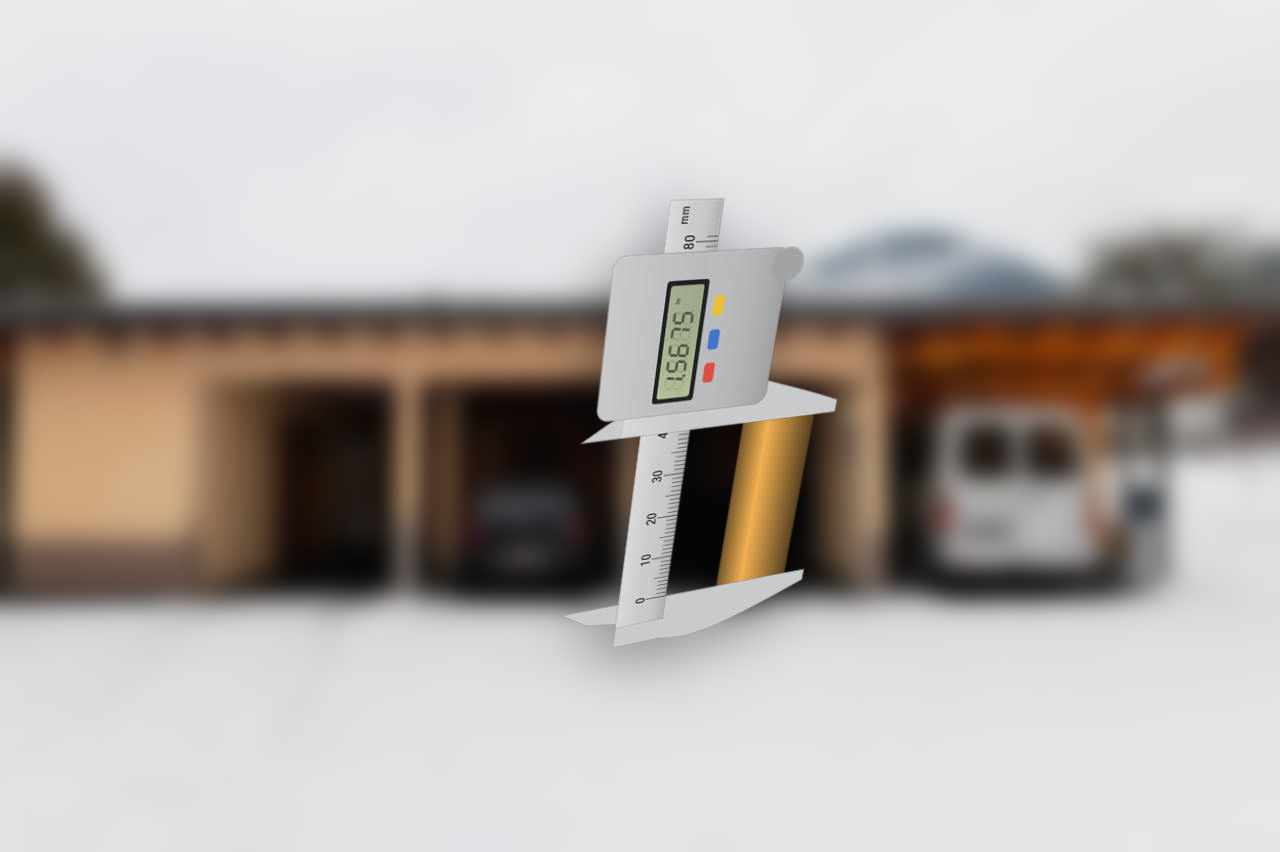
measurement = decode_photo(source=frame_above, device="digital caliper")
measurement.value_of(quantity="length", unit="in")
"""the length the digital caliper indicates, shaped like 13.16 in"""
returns 1.5675 in
